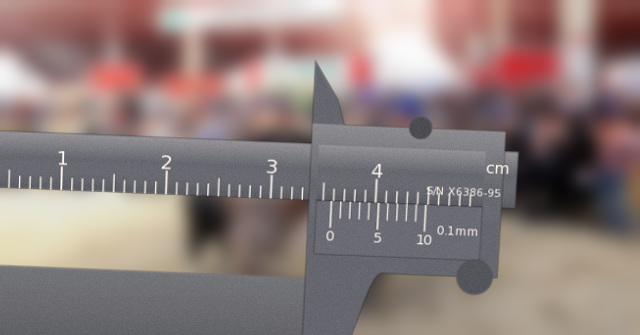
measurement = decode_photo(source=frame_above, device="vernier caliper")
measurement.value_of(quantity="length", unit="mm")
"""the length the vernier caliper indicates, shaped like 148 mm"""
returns 35.8 mm
